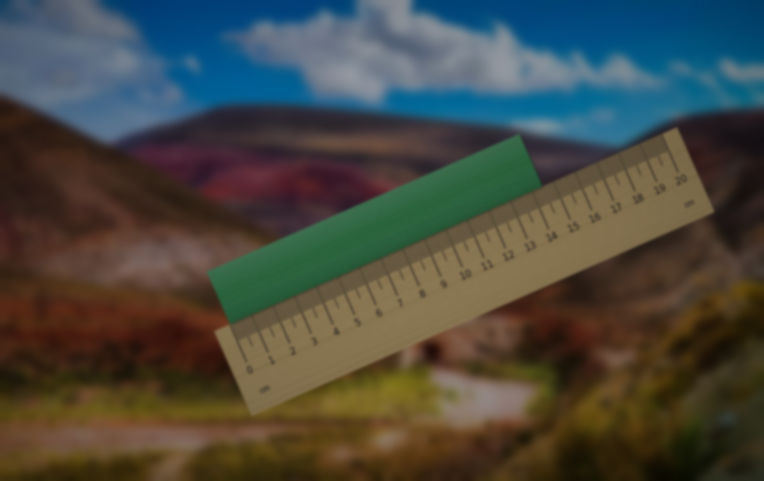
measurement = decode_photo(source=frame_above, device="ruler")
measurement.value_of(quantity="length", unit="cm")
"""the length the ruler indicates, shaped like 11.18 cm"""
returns 14.5 cm
